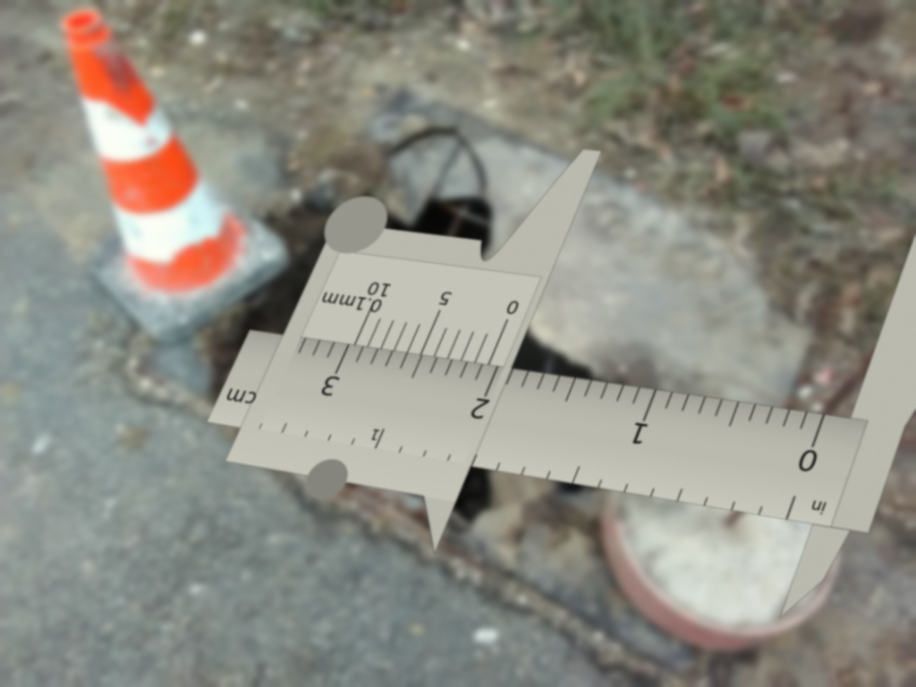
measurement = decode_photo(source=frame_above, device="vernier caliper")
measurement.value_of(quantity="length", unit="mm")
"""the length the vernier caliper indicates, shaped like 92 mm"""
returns 20.6 mm
